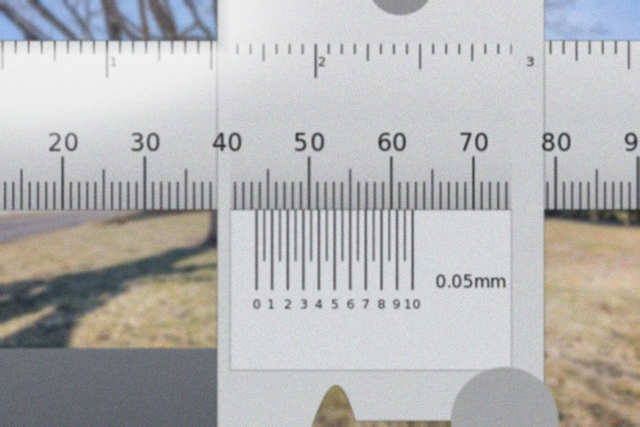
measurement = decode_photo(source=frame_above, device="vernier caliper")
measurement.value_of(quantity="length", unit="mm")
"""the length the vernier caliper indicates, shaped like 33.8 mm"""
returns 43.6 mm
